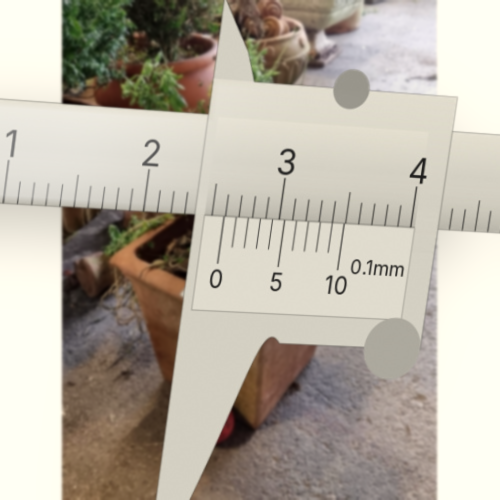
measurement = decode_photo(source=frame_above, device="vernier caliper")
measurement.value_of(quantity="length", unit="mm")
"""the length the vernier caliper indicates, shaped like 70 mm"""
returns 25.9 mm
